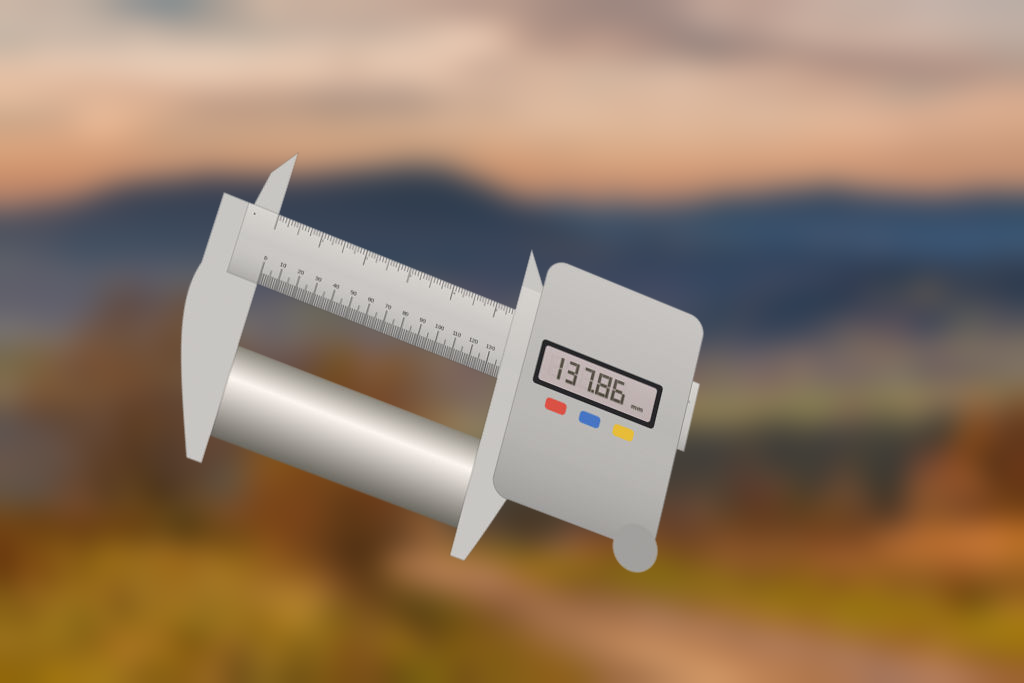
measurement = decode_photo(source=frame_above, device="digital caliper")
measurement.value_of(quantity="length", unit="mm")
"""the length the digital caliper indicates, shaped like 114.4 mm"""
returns 137.86 mm
